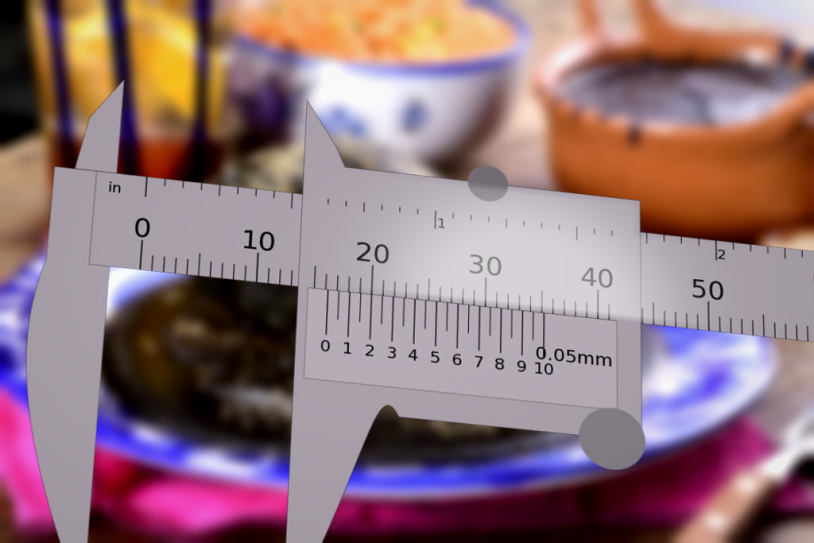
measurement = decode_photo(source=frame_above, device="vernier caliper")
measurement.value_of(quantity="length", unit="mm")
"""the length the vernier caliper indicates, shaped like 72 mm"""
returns 16.2 mm
